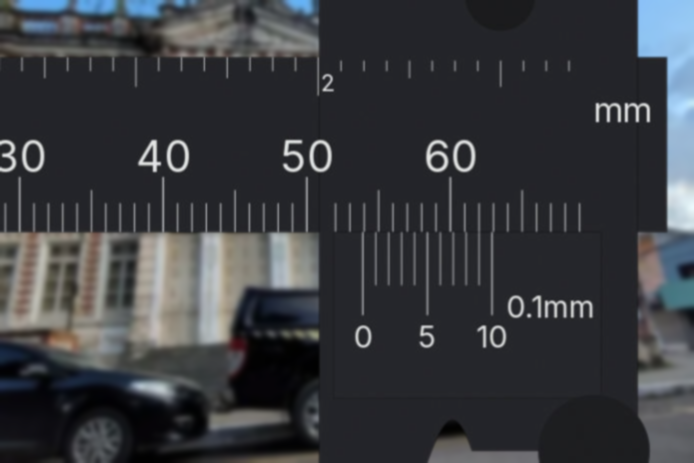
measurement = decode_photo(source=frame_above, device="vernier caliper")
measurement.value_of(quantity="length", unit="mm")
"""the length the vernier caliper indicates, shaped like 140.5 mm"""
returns 53.9 mm
